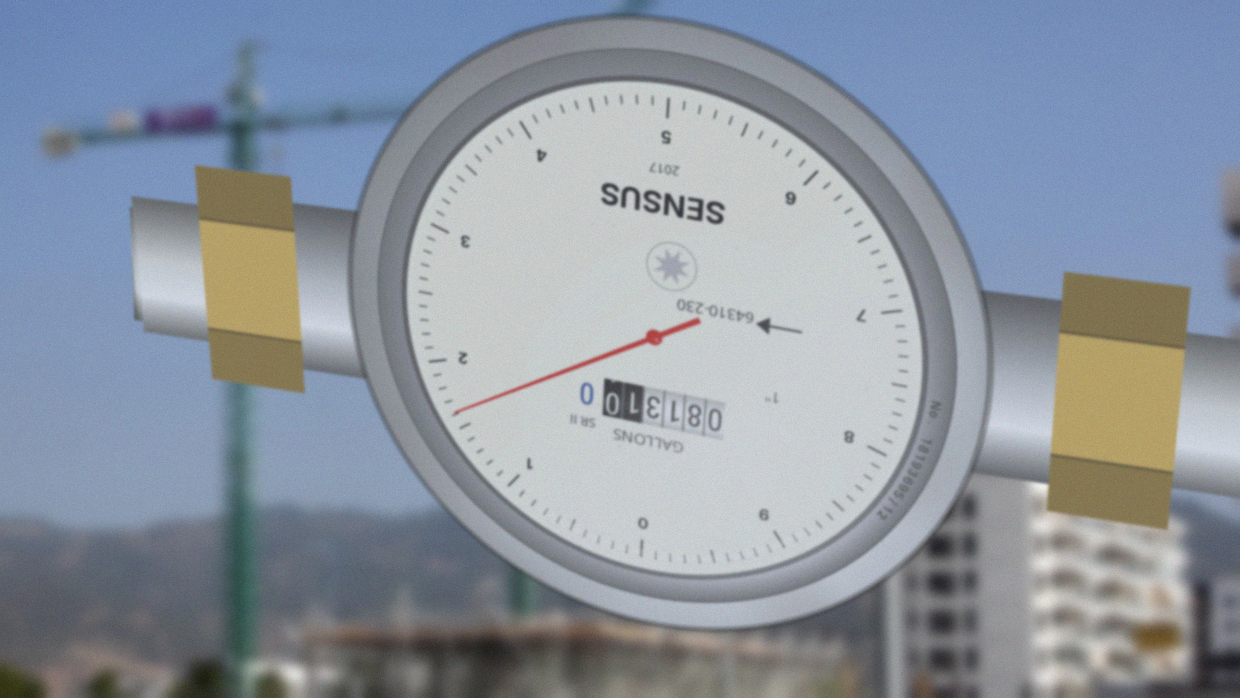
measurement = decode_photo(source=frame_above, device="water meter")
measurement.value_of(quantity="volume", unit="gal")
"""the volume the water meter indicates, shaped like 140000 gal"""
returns 813101.6 gal
